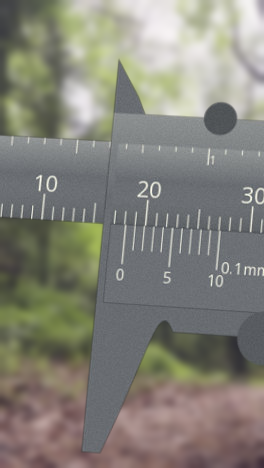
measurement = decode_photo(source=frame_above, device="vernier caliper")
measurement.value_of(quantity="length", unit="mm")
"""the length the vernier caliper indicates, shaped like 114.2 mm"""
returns 18.1 mm
